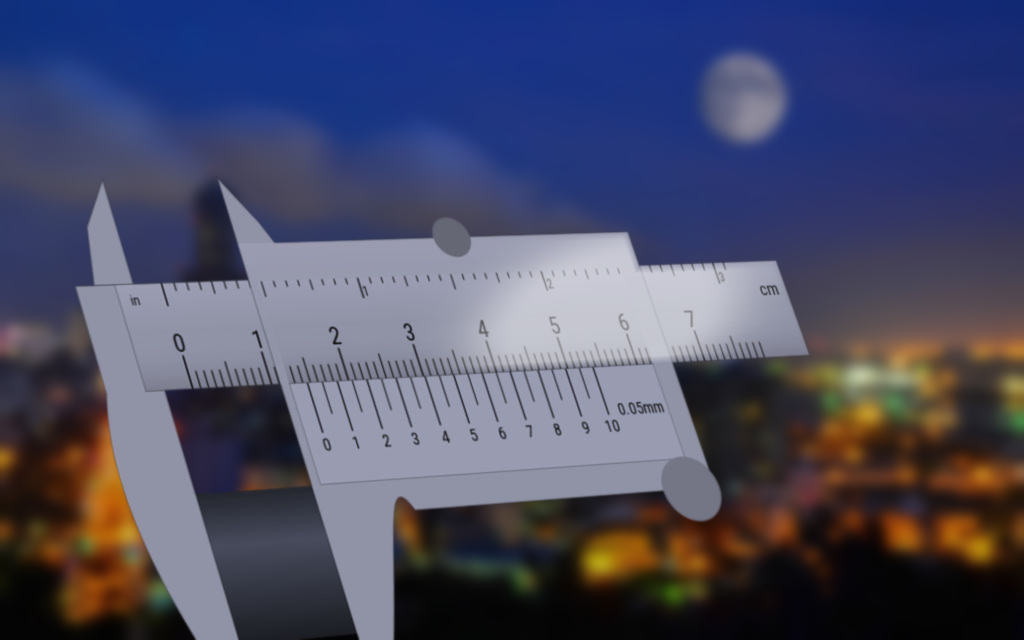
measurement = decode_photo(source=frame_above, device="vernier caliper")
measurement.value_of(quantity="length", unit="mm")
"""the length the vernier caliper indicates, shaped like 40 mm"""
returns 14.6 mm
